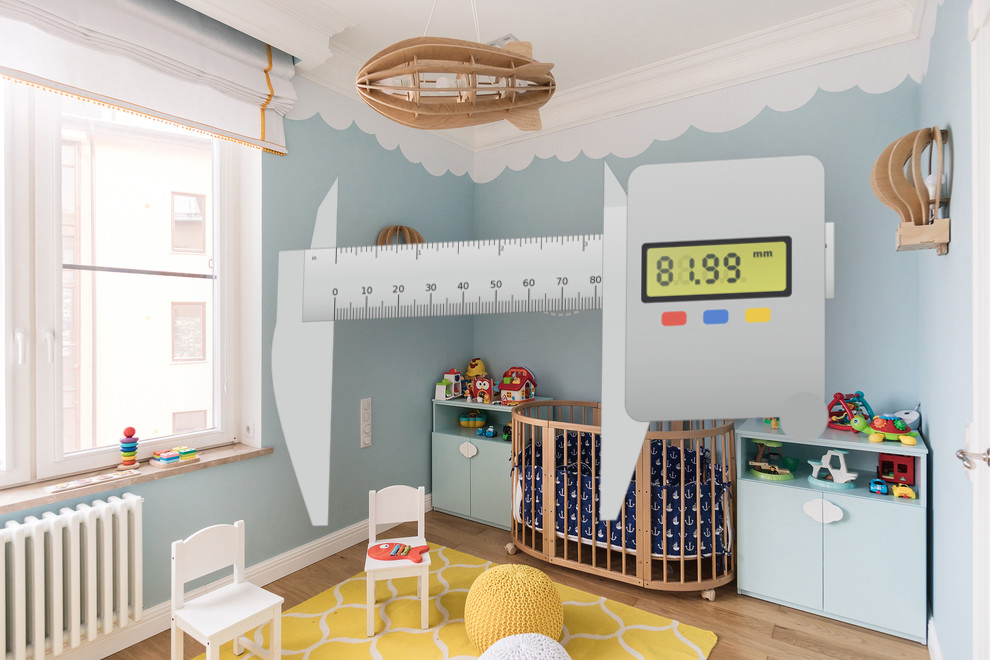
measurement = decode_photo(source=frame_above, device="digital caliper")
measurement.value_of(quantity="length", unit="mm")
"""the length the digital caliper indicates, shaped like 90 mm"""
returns 81.99 mm
